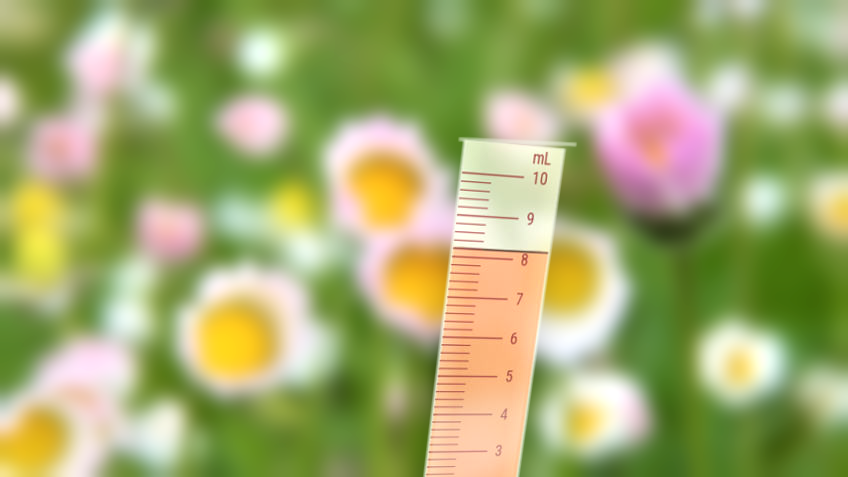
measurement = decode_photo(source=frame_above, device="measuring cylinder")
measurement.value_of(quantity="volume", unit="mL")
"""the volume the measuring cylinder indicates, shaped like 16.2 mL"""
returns 8.2 mL
